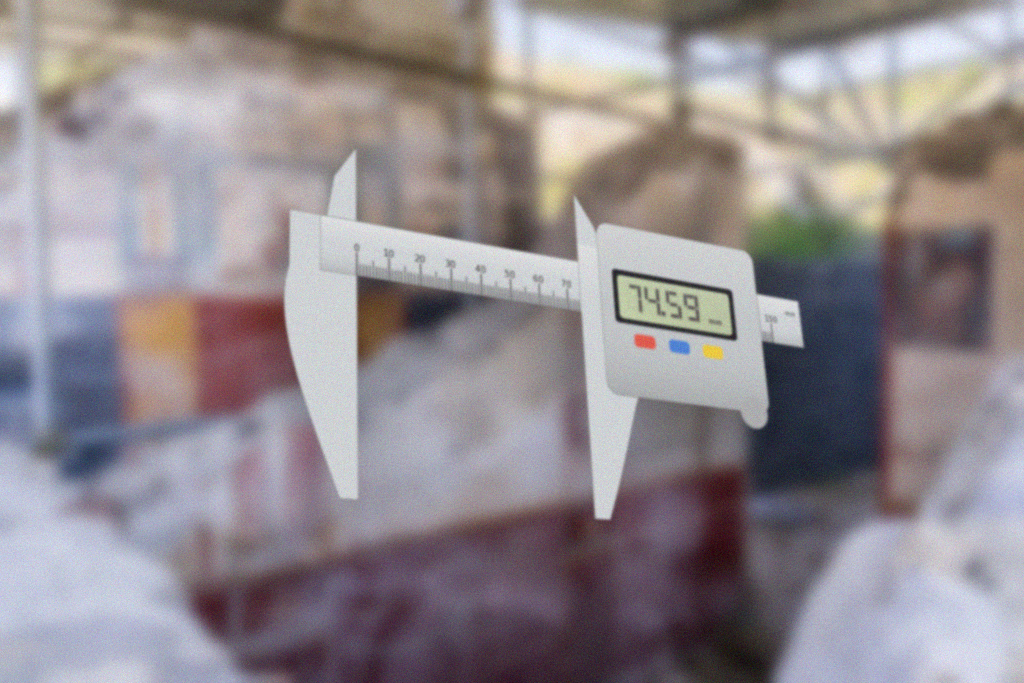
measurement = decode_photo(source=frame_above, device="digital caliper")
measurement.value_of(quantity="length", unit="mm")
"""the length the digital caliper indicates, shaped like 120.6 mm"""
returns 74.59 mm
